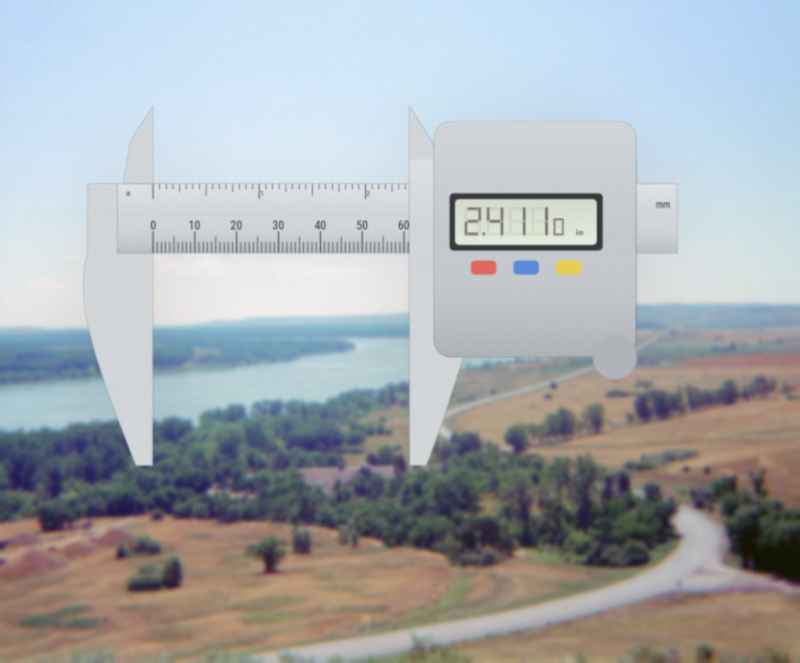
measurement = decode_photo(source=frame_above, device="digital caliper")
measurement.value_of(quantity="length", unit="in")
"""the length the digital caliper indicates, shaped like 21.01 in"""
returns 2.4110 in
